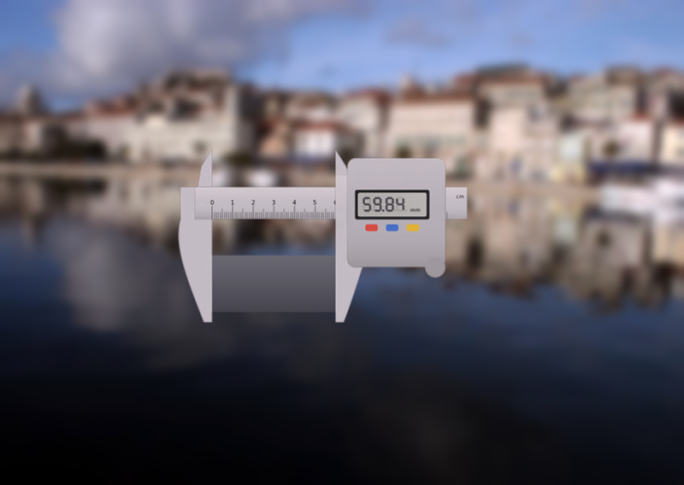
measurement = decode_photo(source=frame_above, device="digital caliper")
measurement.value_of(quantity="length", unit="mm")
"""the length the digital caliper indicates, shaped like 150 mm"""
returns 59.84 mm
